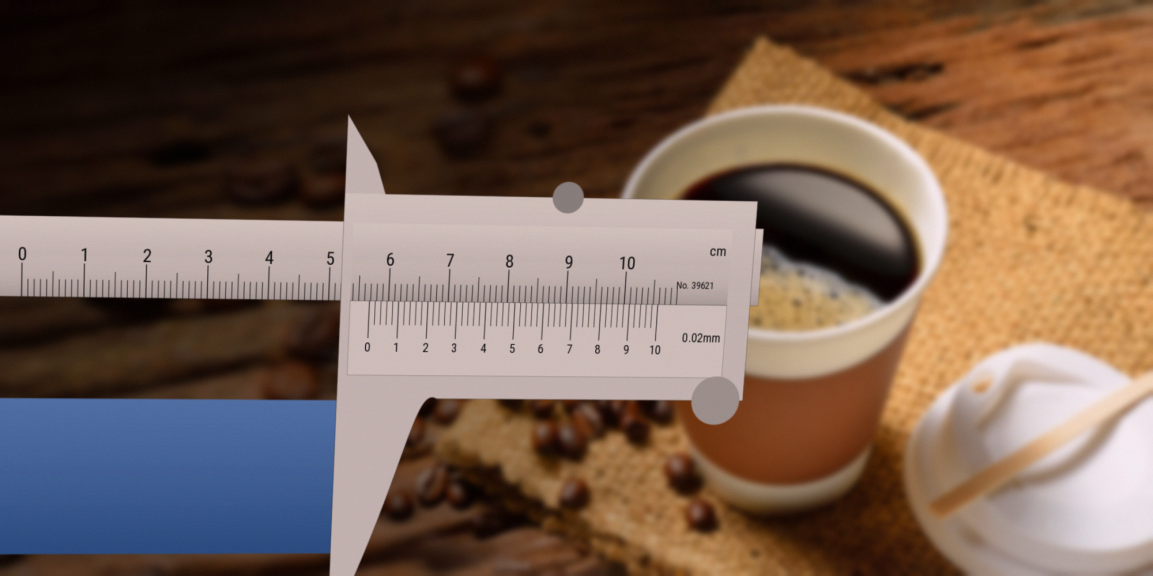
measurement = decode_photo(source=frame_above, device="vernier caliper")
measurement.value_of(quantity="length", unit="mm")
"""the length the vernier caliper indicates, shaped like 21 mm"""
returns 56.8 mm
